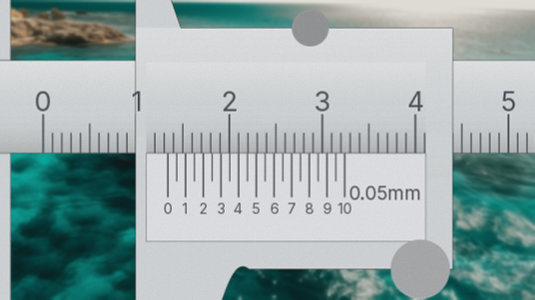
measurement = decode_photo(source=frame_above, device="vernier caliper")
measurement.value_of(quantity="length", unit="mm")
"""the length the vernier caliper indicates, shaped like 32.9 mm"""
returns 13.4 mm
